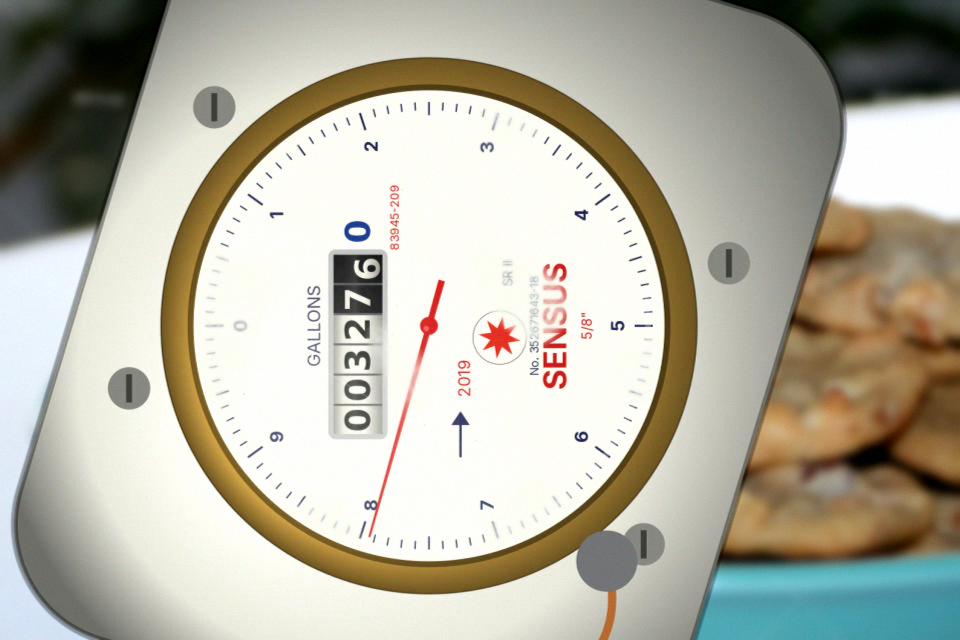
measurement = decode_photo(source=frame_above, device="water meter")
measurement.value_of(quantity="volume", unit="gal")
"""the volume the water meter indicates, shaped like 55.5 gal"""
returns 32757.9 gal
